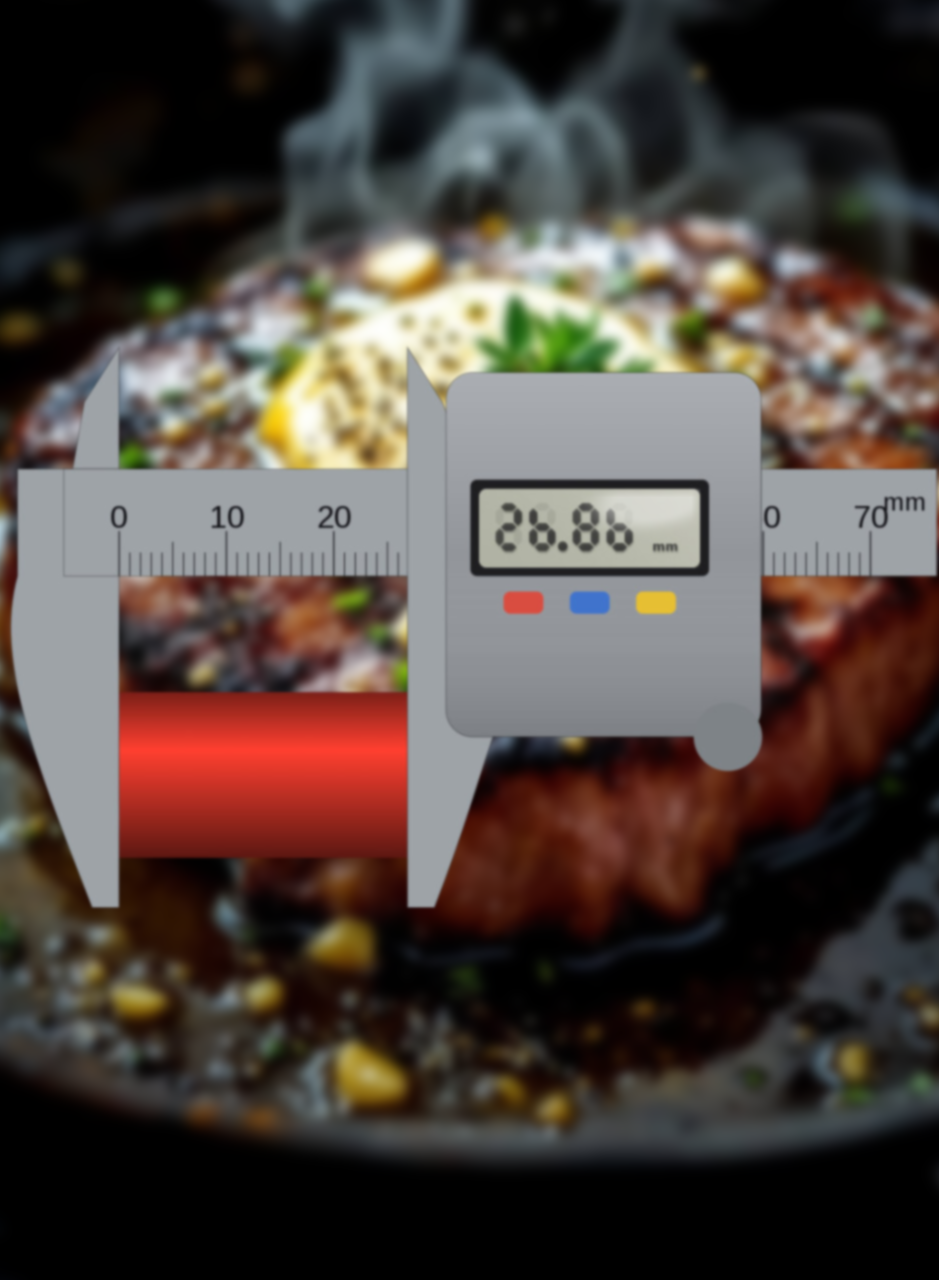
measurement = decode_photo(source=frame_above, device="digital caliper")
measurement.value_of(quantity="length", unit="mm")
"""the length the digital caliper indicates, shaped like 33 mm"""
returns 26.86 mm
